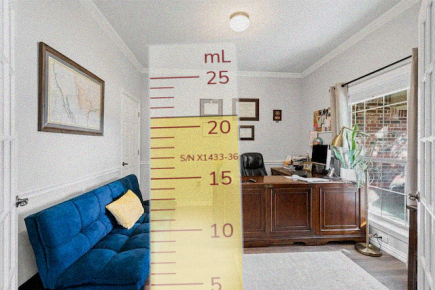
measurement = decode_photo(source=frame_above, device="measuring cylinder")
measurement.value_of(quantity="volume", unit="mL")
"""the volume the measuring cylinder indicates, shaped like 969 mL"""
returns 21 mL
